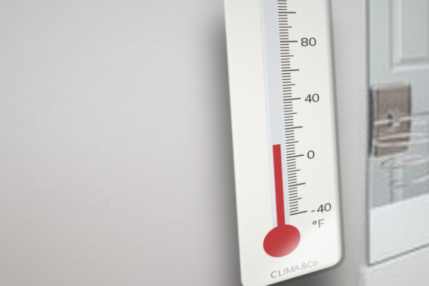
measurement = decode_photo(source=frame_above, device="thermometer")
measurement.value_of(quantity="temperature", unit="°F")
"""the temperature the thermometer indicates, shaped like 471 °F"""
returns 10 °F
